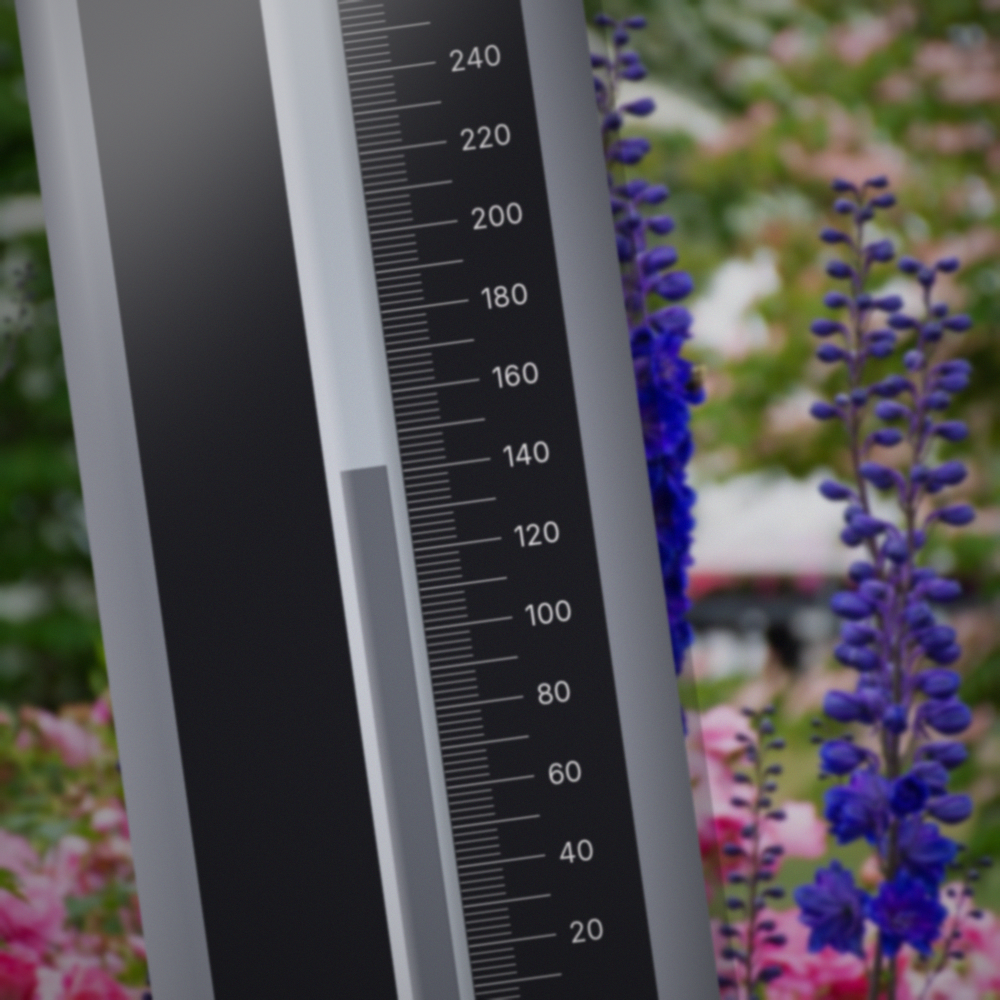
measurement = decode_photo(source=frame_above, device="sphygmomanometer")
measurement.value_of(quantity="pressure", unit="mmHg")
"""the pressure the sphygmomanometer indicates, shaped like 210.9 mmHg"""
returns 142 mmHg
